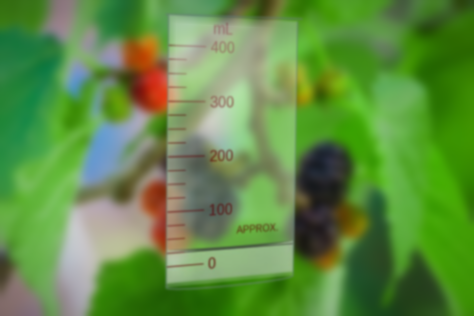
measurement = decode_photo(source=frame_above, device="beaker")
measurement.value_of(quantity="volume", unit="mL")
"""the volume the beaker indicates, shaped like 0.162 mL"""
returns 25 mL
